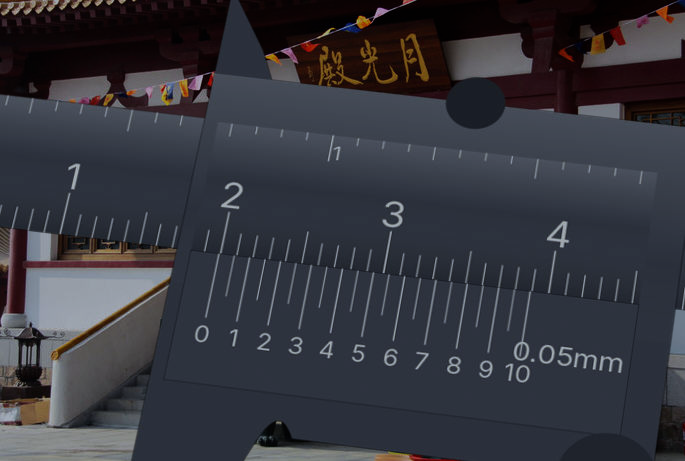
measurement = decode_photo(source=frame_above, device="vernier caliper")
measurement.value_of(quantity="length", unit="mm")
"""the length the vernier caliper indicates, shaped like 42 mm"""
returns 19.9 mm
